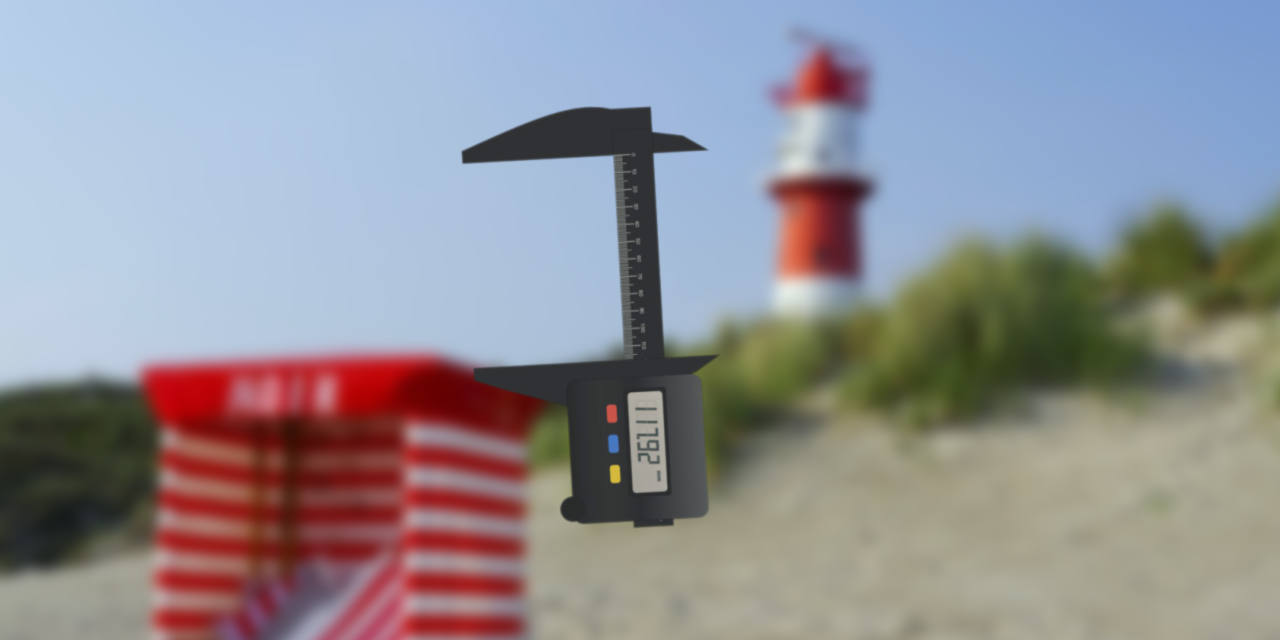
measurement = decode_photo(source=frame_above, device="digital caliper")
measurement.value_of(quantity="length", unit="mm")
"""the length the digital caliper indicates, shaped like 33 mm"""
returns 117.92 mm
